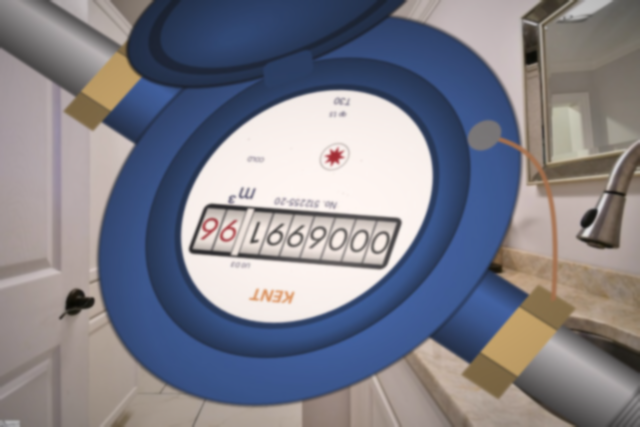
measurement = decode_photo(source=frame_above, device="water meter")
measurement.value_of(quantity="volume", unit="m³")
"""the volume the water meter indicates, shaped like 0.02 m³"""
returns 6991.96 m³
